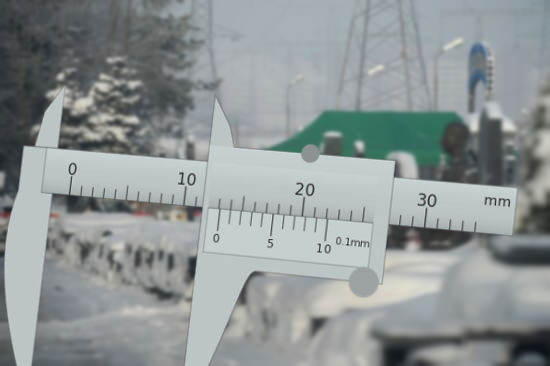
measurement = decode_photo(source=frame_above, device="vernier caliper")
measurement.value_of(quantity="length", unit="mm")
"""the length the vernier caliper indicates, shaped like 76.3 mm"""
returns 13.1 mm
